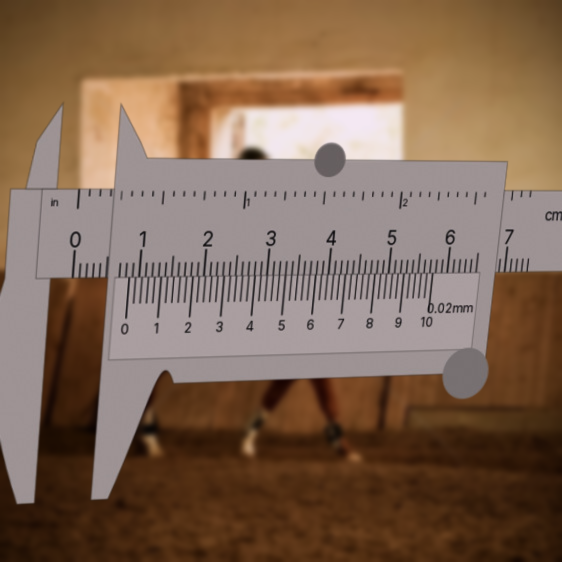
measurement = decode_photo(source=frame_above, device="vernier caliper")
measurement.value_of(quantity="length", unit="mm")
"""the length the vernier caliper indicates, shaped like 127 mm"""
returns 8.5 mm
